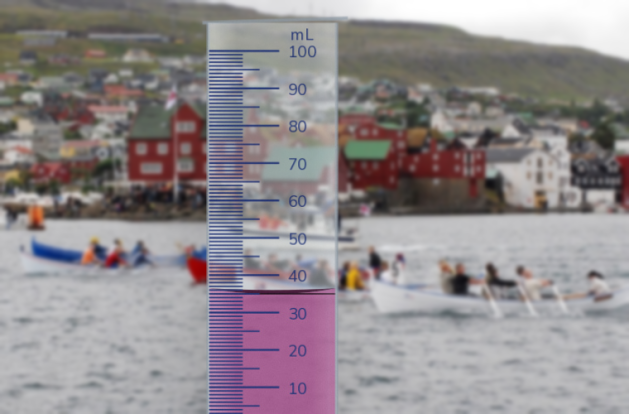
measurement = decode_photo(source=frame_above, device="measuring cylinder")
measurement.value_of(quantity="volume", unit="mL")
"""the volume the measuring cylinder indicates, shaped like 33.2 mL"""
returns 35 mL
